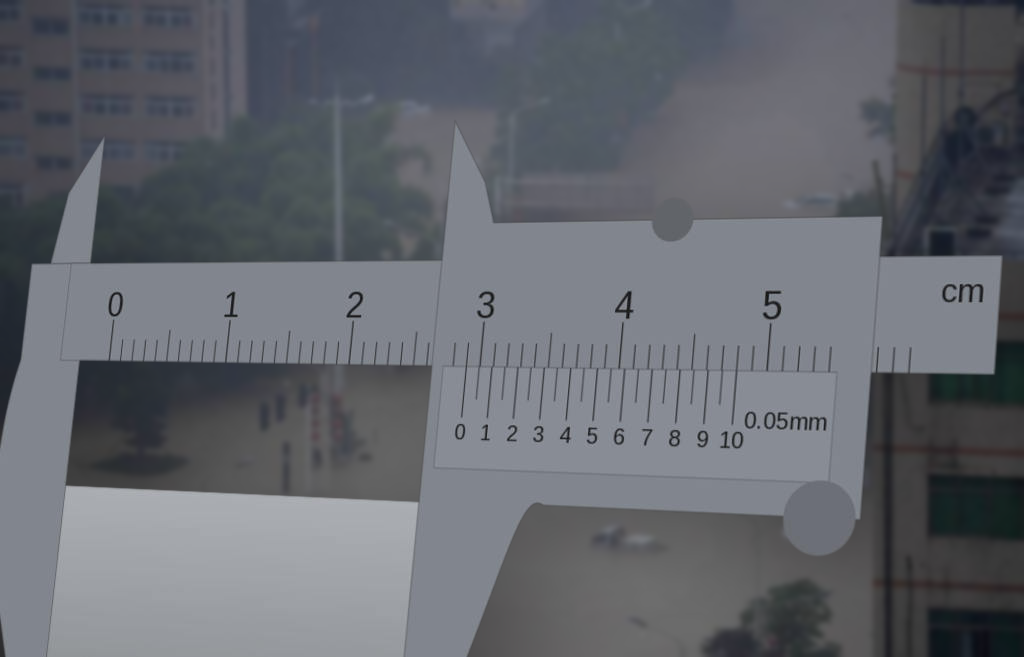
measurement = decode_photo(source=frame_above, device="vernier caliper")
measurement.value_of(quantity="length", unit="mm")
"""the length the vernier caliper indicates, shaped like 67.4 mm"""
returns 29.0 mm
